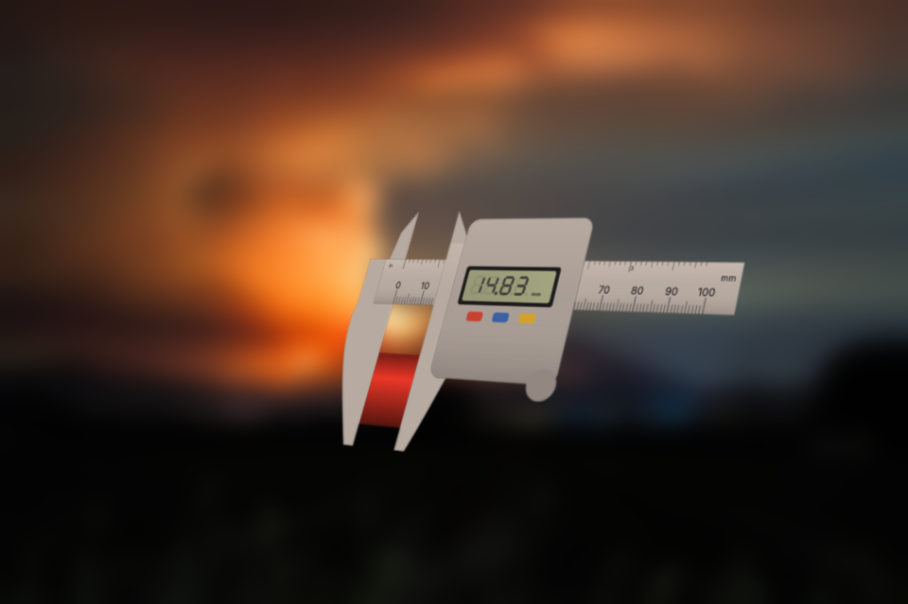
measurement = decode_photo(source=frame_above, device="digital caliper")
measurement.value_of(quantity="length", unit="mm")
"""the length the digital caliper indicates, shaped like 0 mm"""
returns 14.83 mm
